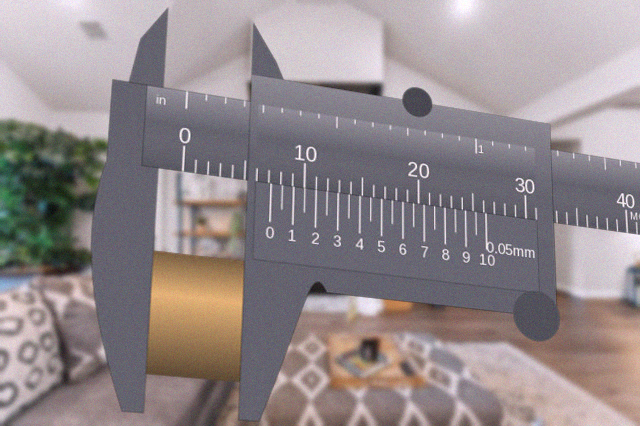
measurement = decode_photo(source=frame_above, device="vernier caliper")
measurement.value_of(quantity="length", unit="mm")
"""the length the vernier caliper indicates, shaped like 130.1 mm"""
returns 7.2 mm
